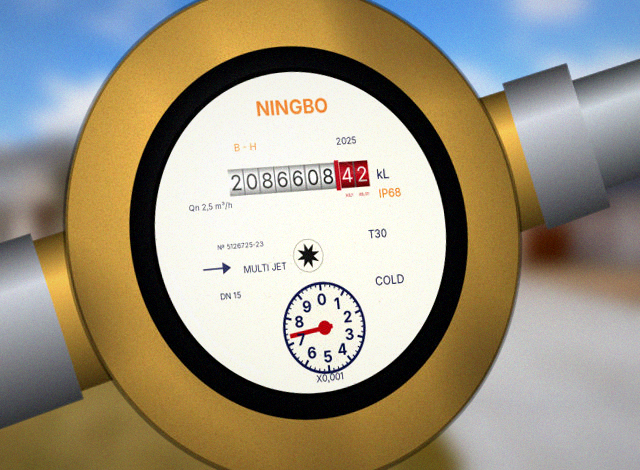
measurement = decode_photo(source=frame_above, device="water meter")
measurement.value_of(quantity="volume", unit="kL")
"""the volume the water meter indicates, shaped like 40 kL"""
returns 2086608.427 kL
